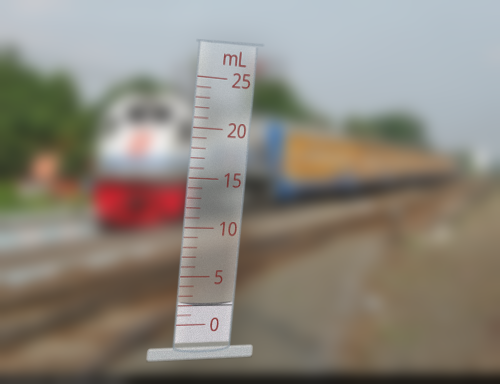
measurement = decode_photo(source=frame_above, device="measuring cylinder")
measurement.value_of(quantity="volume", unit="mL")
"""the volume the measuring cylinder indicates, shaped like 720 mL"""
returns 2 mL
